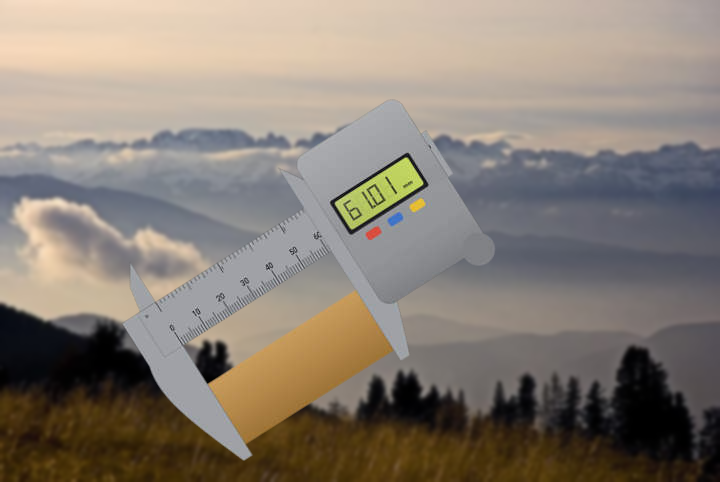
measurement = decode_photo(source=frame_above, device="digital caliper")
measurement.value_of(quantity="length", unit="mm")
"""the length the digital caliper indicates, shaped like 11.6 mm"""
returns 61.01 mm
